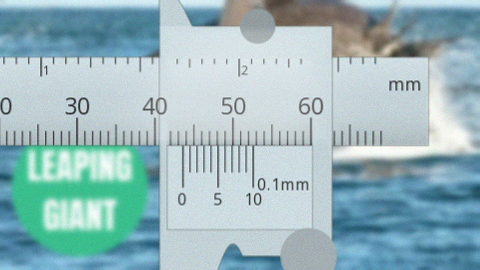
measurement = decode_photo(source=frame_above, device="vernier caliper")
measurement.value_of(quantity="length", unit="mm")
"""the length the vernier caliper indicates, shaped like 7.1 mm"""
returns 43.6 mm
